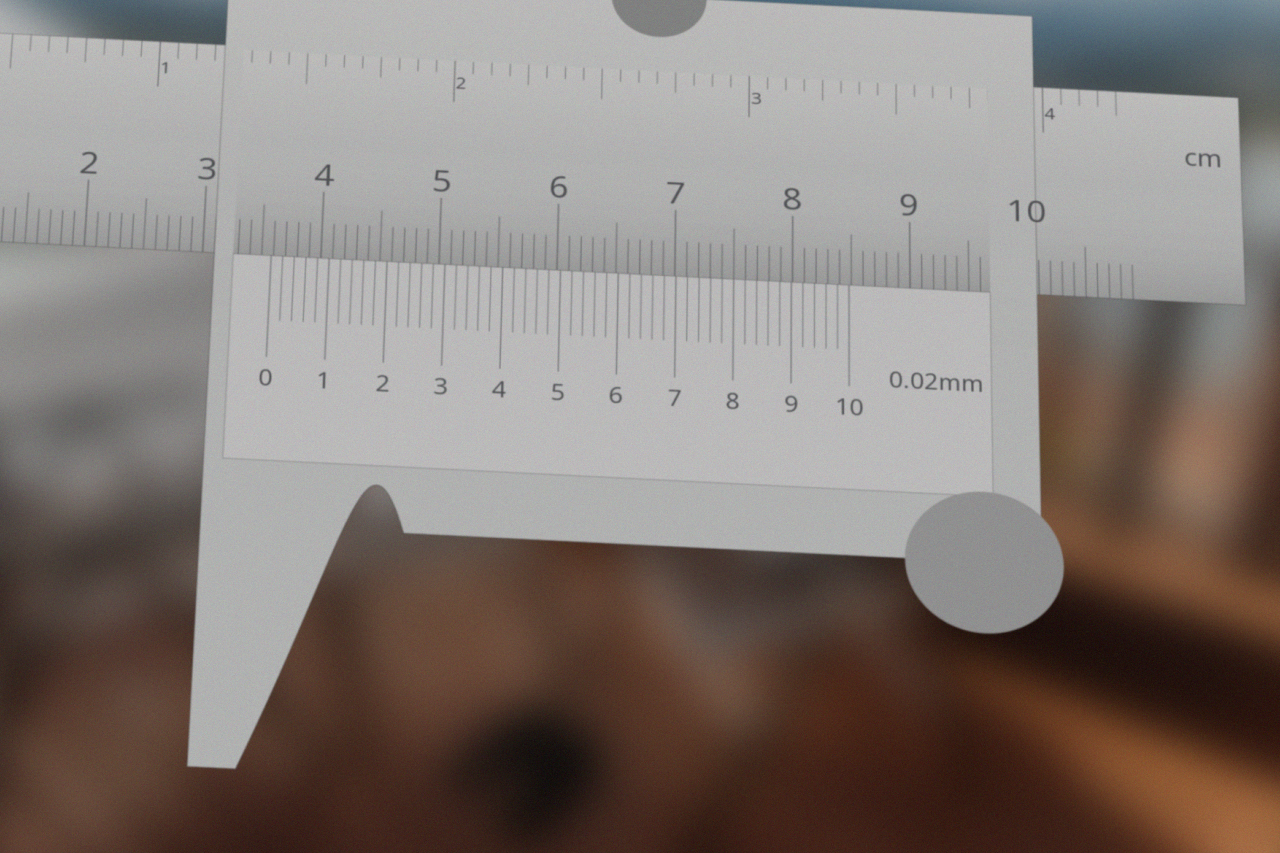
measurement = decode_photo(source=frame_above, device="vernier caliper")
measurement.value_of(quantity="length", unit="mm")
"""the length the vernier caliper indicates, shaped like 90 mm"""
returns 35.8 mm
